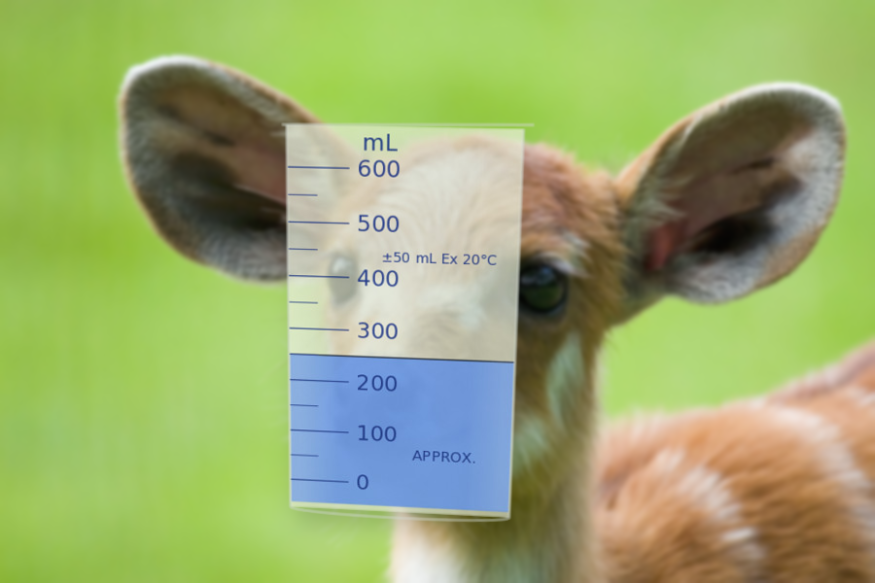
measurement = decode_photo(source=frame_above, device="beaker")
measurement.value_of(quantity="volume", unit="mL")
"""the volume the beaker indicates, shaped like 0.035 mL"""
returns 250 mL
